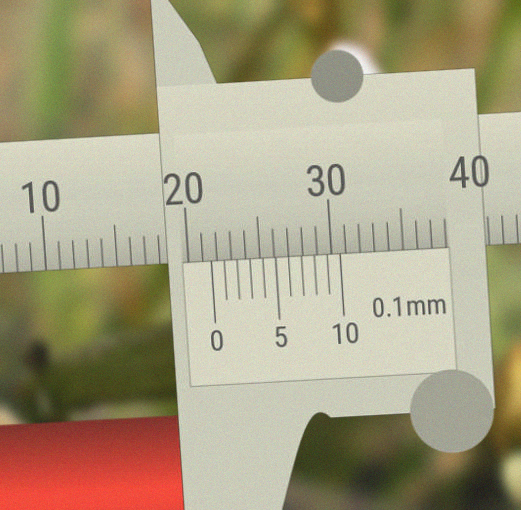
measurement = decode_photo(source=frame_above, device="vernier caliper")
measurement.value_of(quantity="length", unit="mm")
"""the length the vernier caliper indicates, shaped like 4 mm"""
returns 21.6 mm
